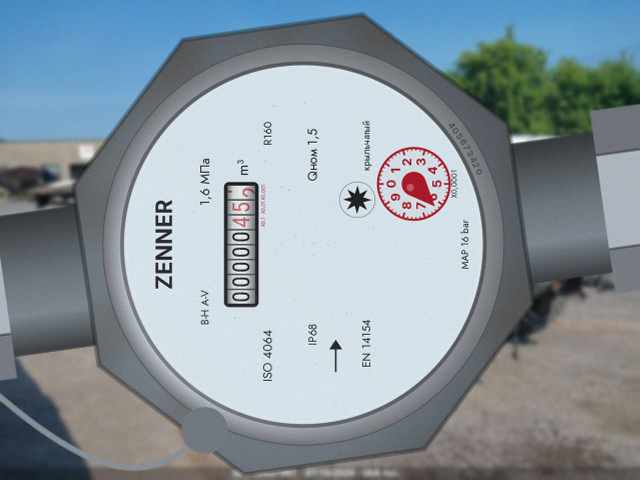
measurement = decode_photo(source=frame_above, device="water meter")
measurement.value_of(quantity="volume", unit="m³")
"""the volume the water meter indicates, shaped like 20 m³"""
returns 0.4516 m³
